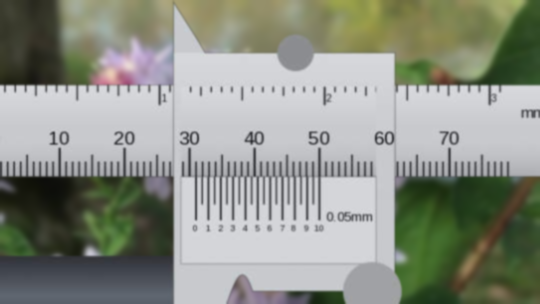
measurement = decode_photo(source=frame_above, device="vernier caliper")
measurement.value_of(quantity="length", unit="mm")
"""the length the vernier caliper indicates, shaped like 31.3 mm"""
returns 31.0 mm
